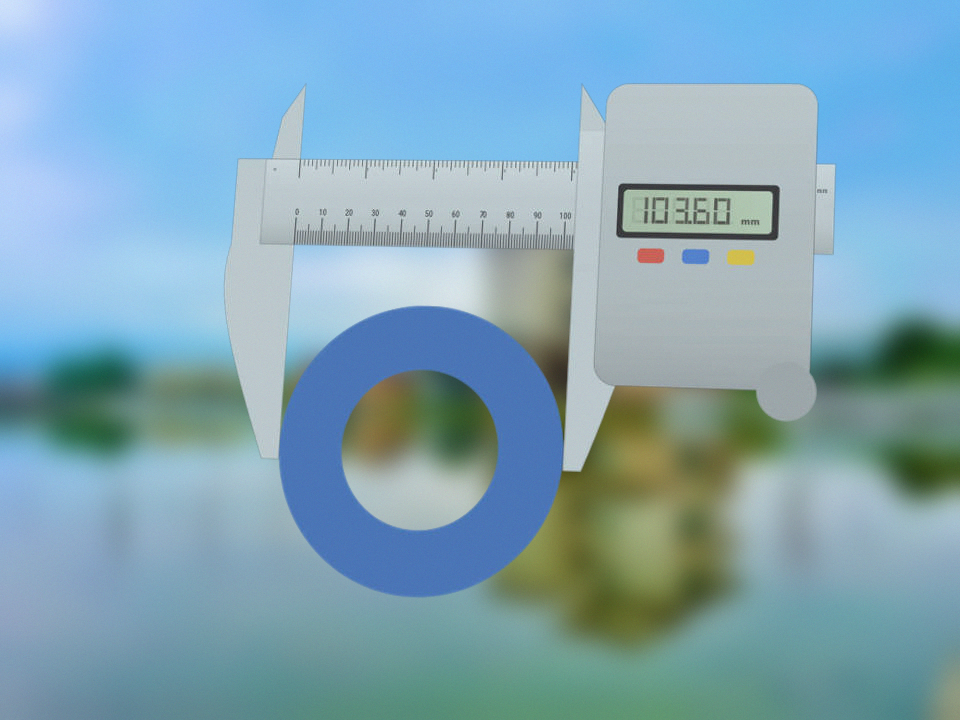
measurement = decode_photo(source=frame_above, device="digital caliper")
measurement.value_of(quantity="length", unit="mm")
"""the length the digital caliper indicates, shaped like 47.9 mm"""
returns 103.60 mm
